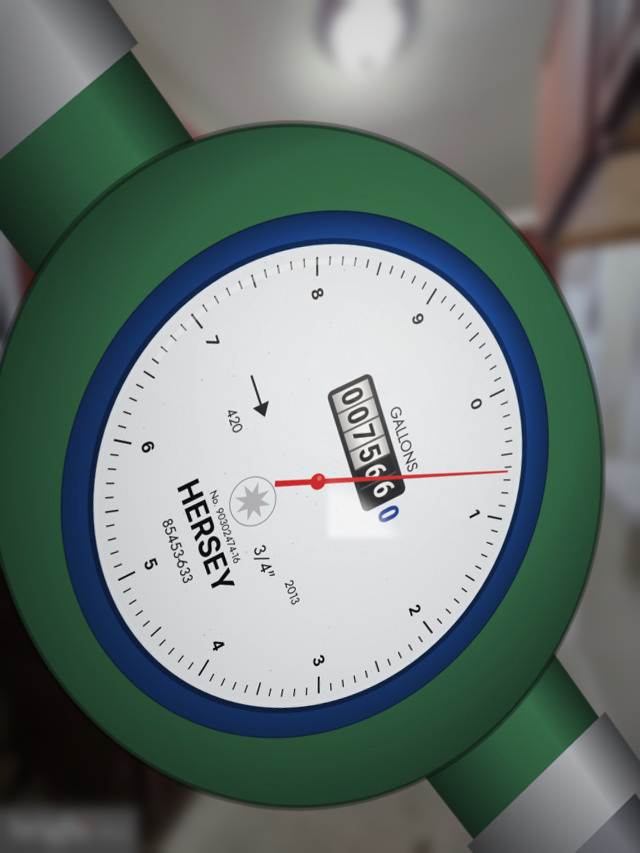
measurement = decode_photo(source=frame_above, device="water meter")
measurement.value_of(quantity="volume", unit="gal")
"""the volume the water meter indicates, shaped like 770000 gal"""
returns 75660.6 gal
